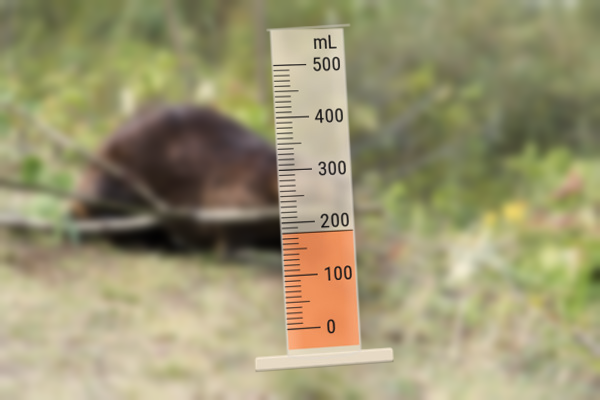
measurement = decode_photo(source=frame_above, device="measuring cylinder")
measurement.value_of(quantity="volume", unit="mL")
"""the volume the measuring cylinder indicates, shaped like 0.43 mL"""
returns 180 mL
